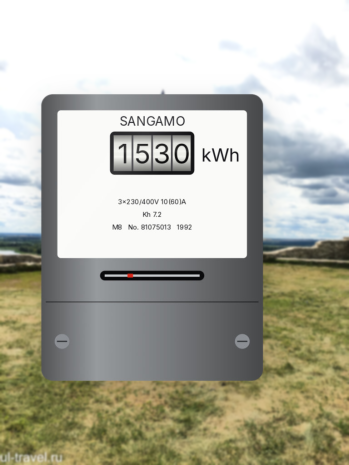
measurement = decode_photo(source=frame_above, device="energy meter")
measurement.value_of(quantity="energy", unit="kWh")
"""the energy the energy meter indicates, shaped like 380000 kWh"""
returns 1530 kWh
